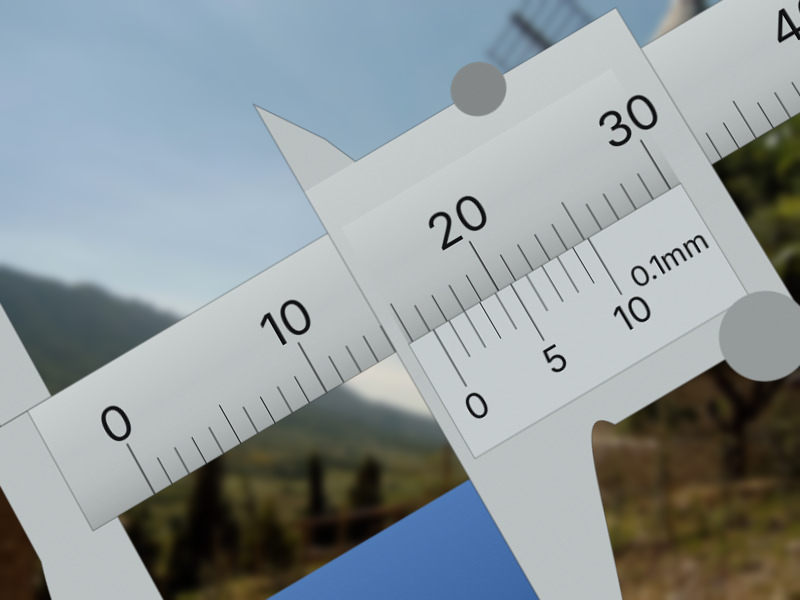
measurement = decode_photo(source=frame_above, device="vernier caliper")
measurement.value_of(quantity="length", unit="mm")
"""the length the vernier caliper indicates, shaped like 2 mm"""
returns 16.2 mm
